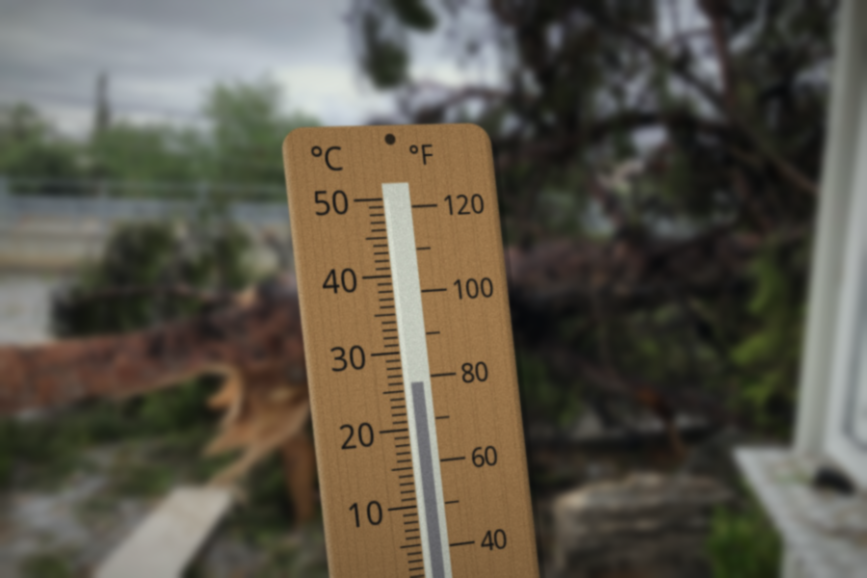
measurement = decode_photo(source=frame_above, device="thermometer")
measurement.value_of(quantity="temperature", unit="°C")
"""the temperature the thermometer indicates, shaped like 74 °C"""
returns 26 °C
